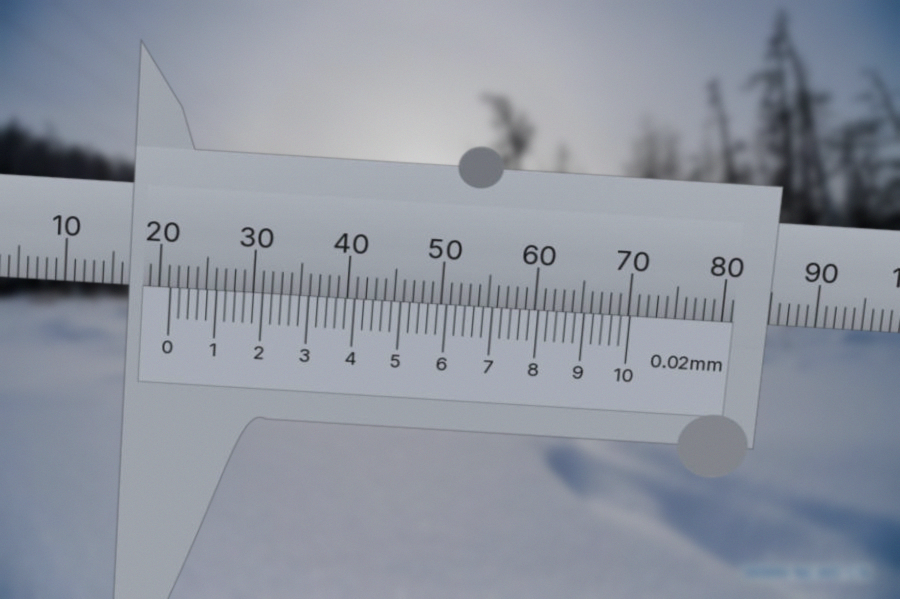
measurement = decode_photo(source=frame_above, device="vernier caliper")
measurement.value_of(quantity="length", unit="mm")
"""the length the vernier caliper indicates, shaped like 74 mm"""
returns 21.2 mm
